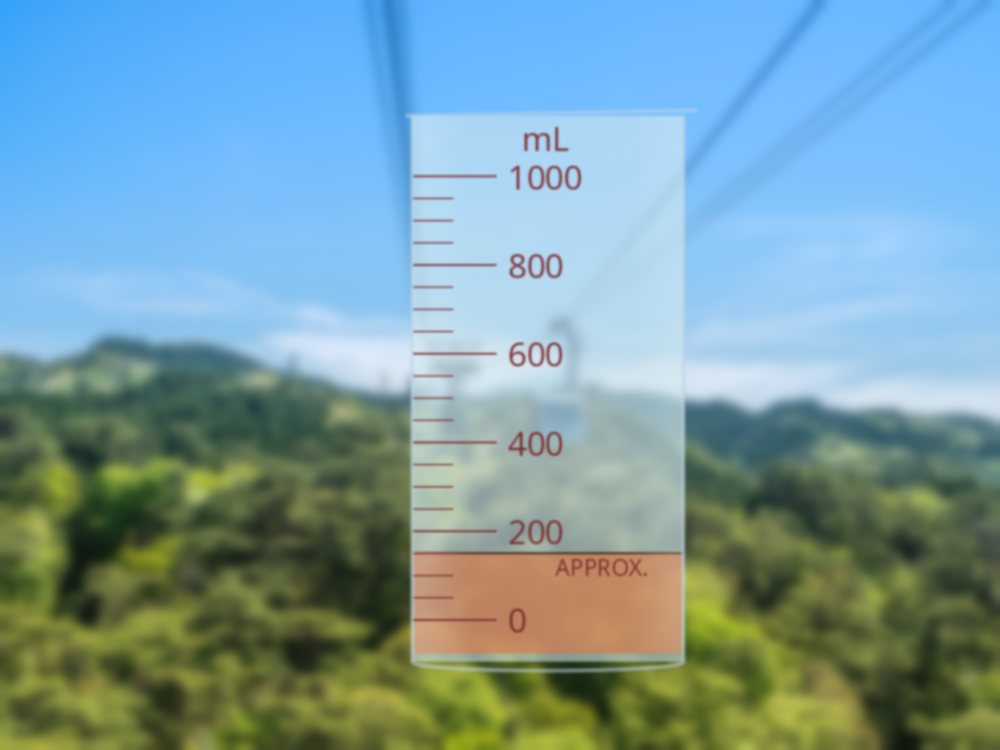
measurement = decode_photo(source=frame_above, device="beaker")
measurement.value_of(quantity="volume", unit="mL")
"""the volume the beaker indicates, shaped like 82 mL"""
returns 150 mL
